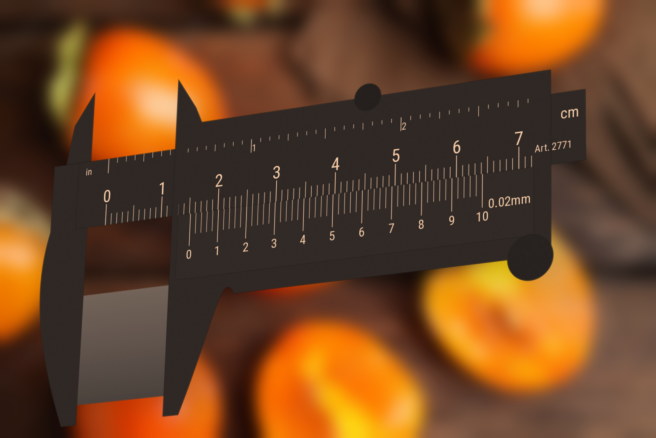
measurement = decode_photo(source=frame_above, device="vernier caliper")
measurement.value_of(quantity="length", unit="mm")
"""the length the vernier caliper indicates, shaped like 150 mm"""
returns 15.2 mm
